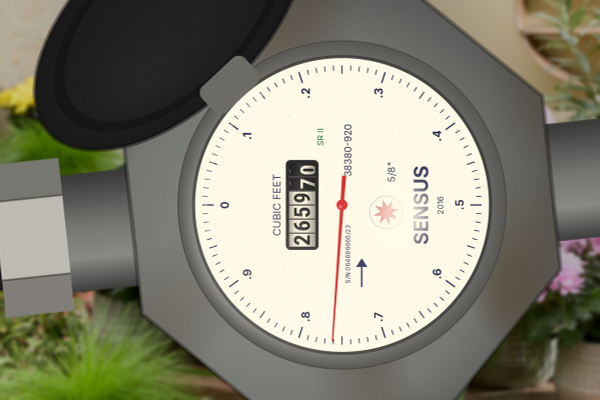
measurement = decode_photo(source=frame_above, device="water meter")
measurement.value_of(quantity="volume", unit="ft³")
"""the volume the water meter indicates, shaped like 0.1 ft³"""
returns 265969.76 ft³
